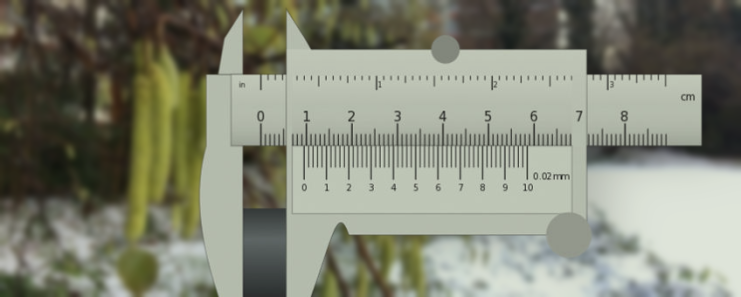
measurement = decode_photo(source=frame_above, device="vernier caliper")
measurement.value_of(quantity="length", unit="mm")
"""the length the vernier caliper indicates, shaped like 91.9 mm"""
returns 9.5 mm
